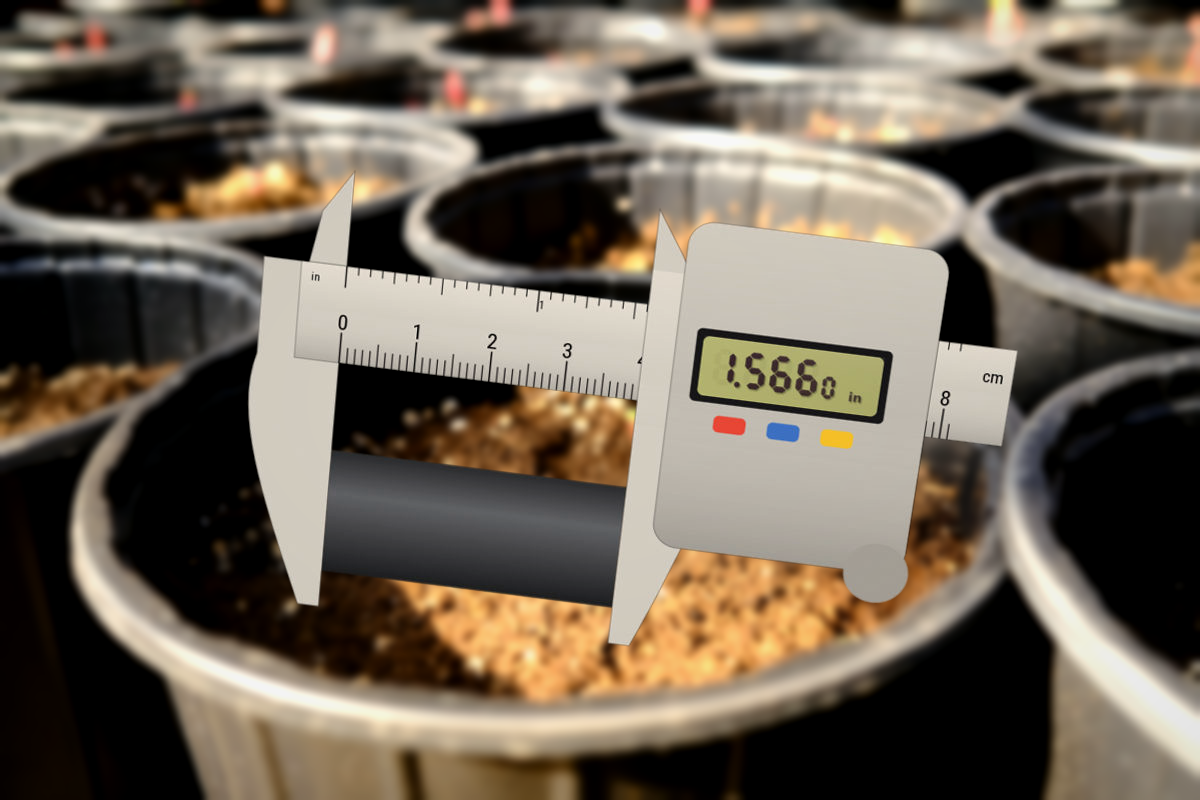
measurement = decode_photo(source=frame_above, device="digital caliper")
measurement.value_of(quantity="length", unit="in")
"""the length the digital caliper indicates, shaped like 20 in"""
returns 1.5660 in
